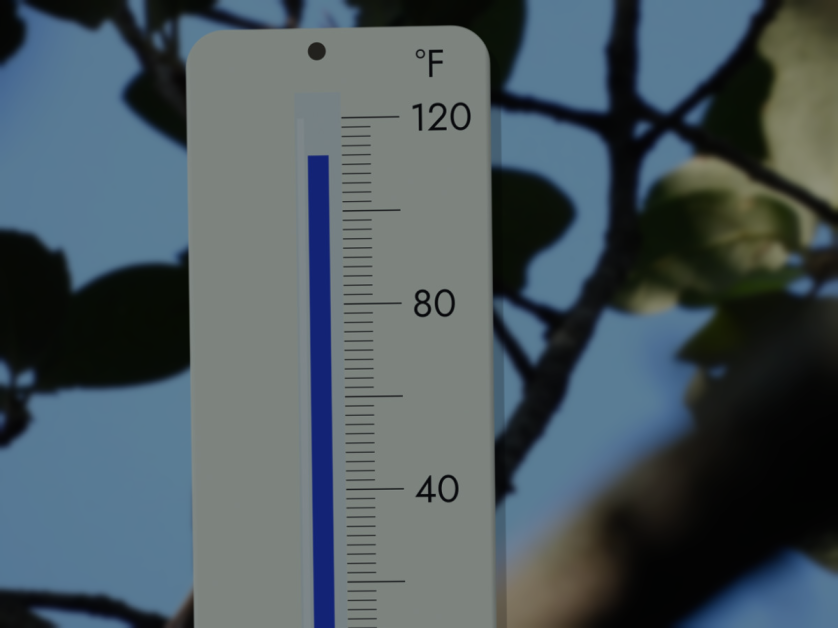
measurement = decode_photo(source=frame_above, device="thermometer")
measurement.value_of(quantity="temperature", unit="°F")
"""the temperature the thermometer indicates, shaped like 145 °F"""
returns 112 °F
